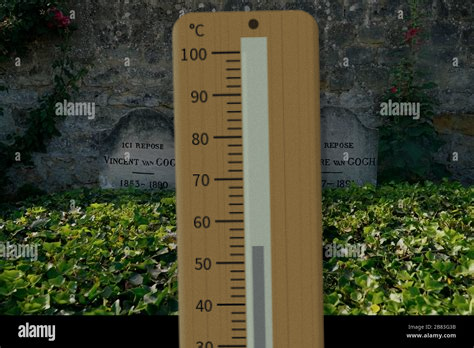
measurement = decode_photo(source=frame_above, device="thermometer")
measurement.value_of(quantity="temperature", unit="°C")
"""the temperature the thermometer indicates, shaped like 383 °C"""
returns 54 °C
